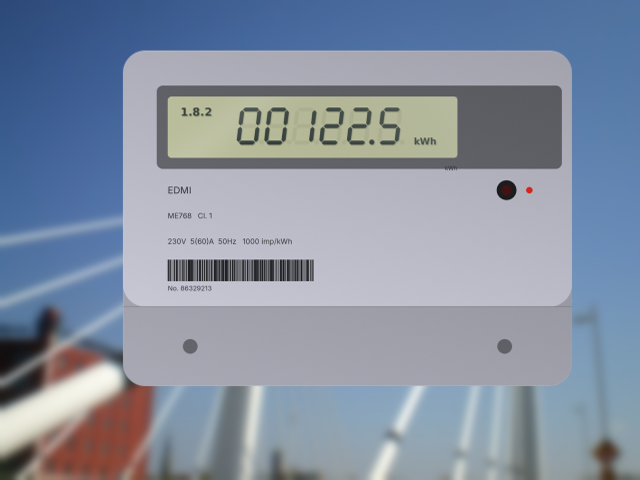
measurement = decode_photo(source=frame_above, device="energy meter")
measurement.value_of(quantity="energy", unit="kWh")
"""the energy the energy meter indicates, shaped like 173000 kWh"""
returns 122.5 kWh
